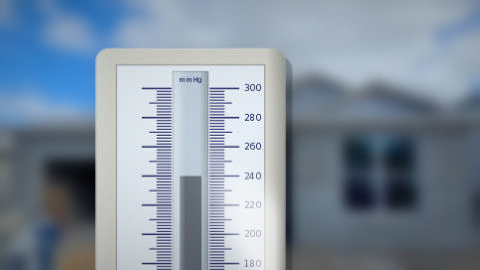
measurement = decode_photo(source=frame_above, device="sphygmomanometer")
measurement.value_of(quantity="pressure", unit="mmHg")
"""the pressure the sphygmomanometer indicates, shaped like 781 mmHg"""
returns 240 mmHg
